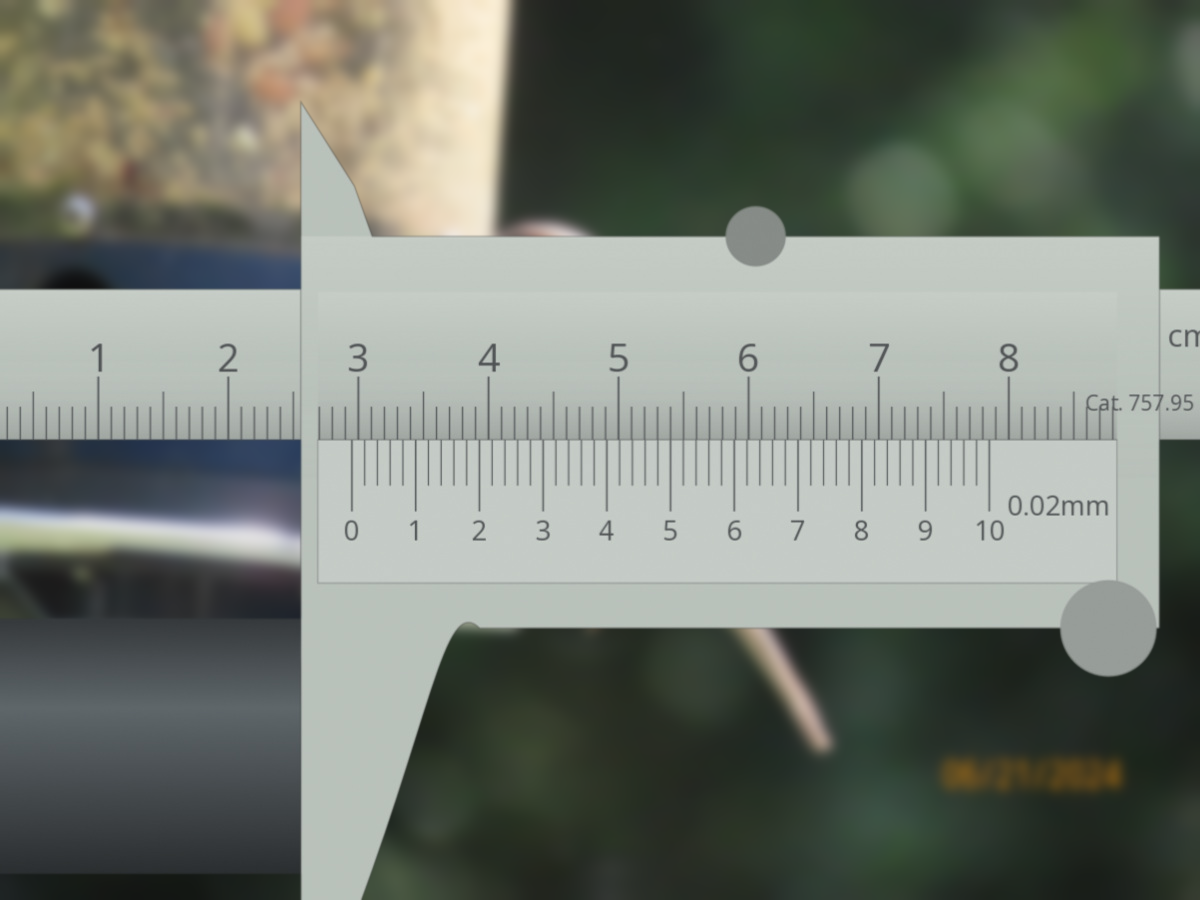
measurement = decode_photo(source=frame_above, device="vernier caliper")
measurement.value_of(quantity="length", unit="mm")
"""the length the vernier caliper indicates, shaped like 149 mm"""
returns 29.5 mm
